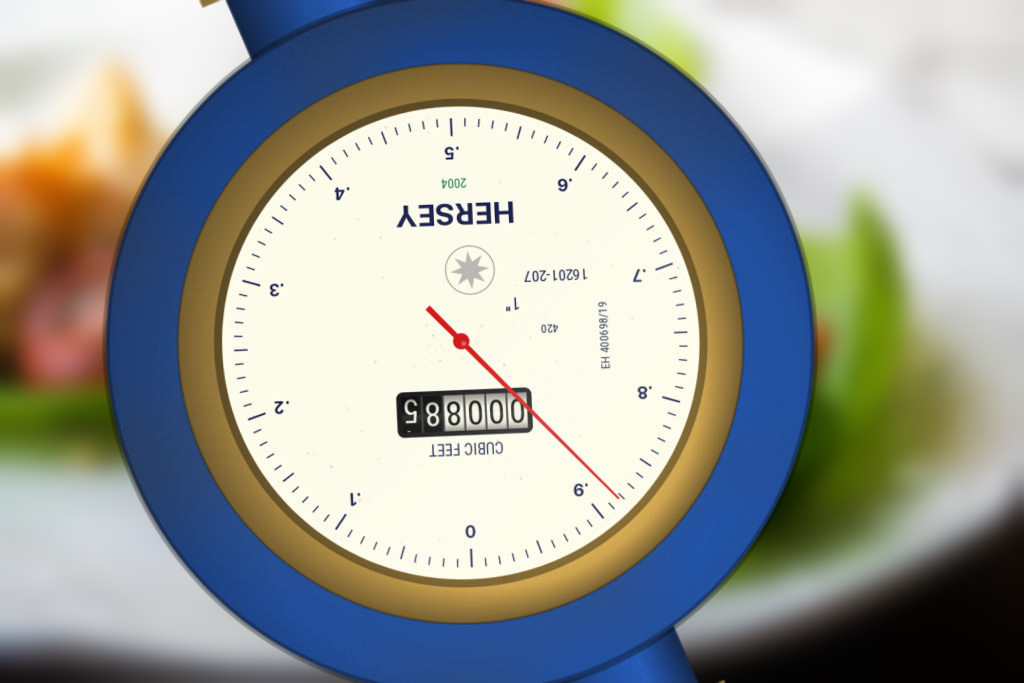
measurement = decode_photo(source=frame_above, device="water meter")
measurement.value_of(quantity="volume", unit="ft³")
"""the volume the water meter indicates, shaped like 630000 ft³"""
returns 884.88 ft³
